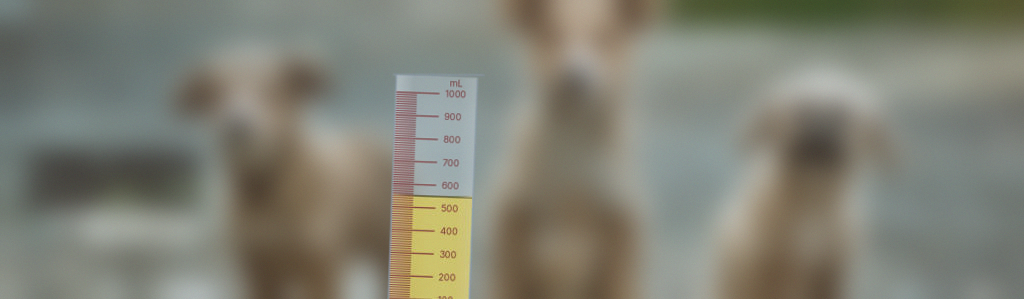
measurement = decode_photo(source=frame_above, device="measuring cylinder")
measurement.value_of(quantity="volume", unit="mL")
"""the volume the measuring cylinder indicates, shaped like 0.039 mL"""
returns 550 mL
